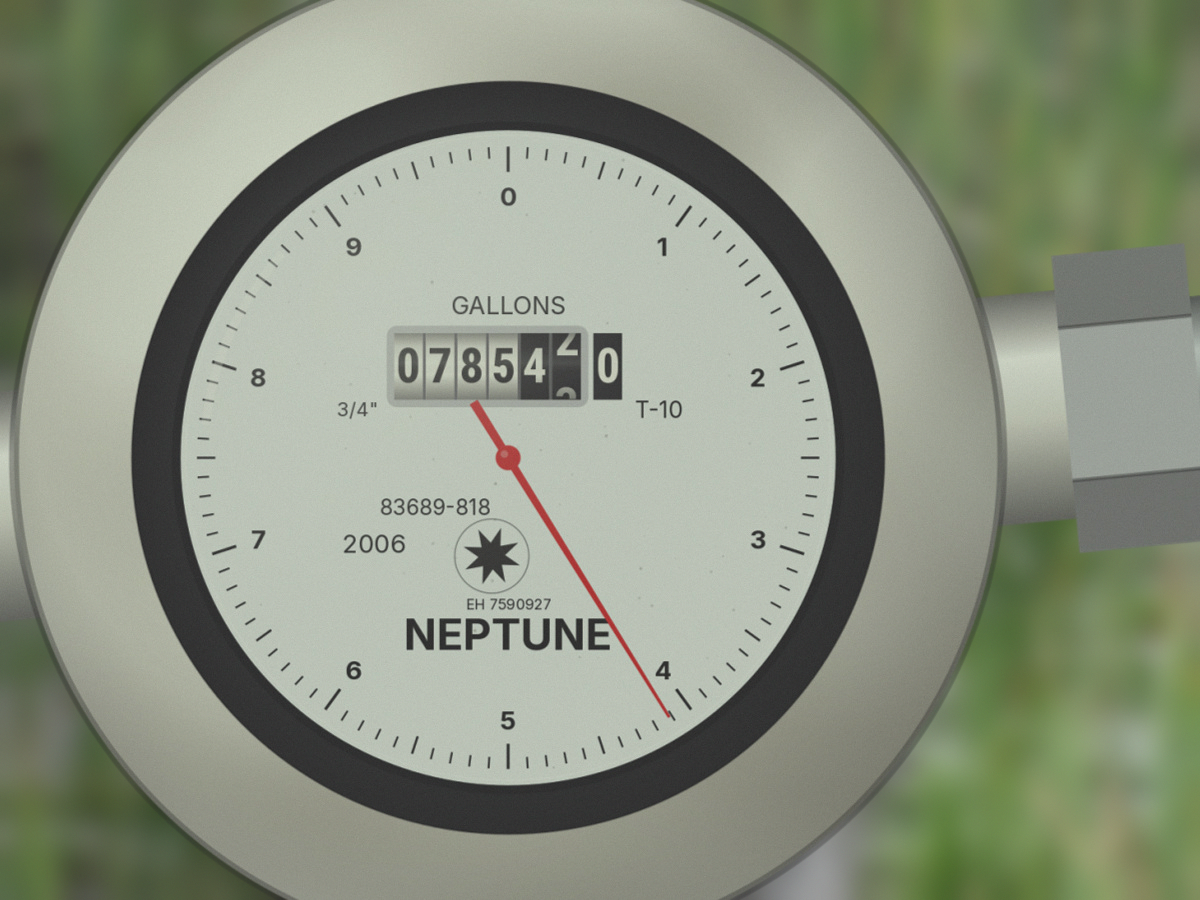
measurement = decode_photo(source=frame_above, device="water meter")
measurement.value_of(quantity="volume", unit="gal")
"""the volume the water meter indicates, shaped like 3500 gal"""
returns 785424.1 gal
